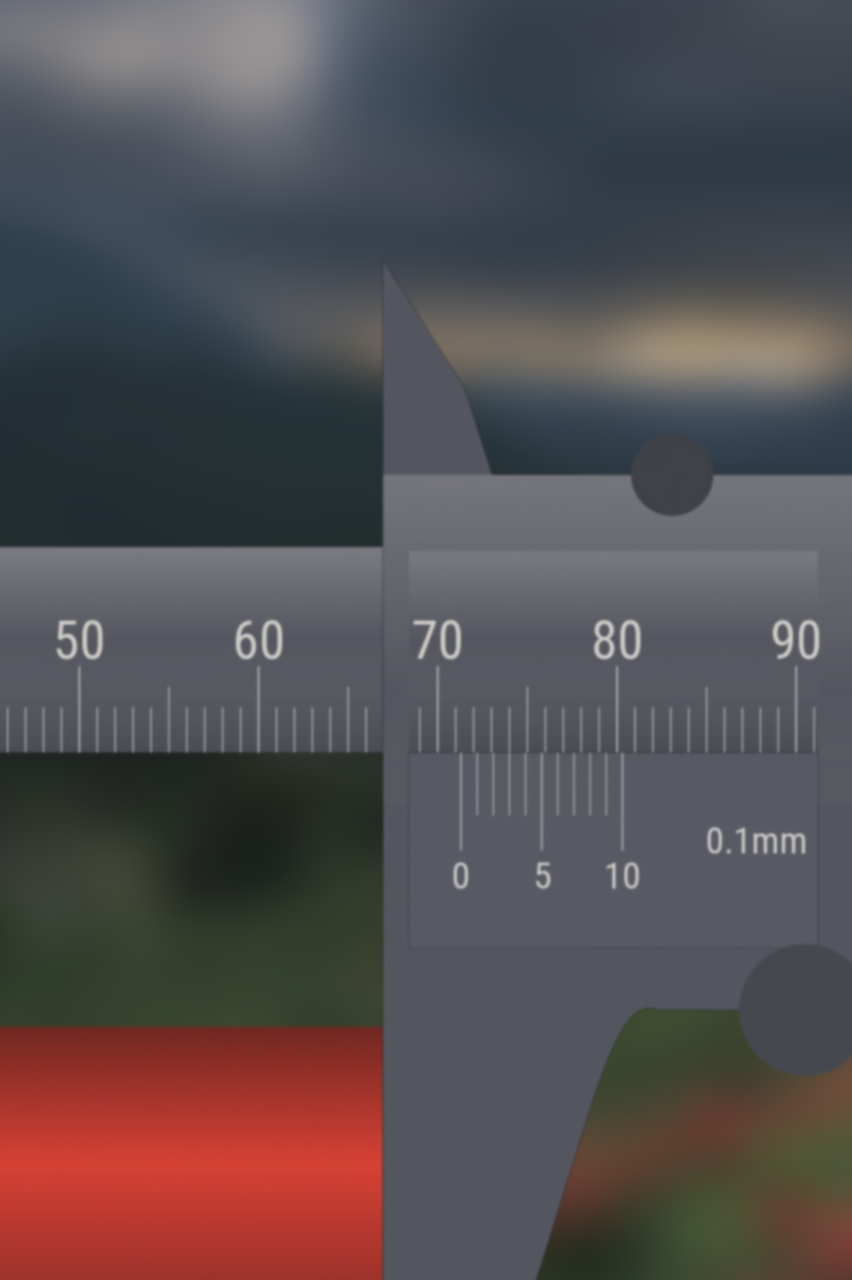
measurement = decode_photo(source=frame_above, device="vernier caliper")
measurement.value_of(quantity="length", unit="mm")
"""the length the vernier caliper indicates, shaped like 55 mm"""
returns 71.3 mm
